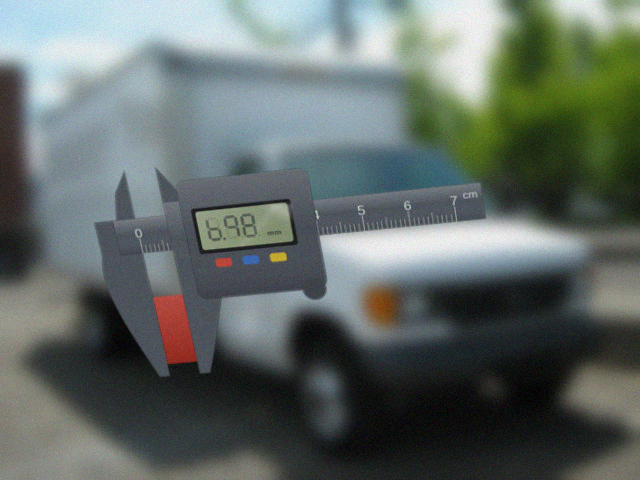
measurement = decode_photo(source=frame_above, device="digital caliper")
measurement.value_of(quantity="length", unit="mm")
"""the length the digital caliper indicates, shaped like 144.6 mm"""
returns 6.98 mm
